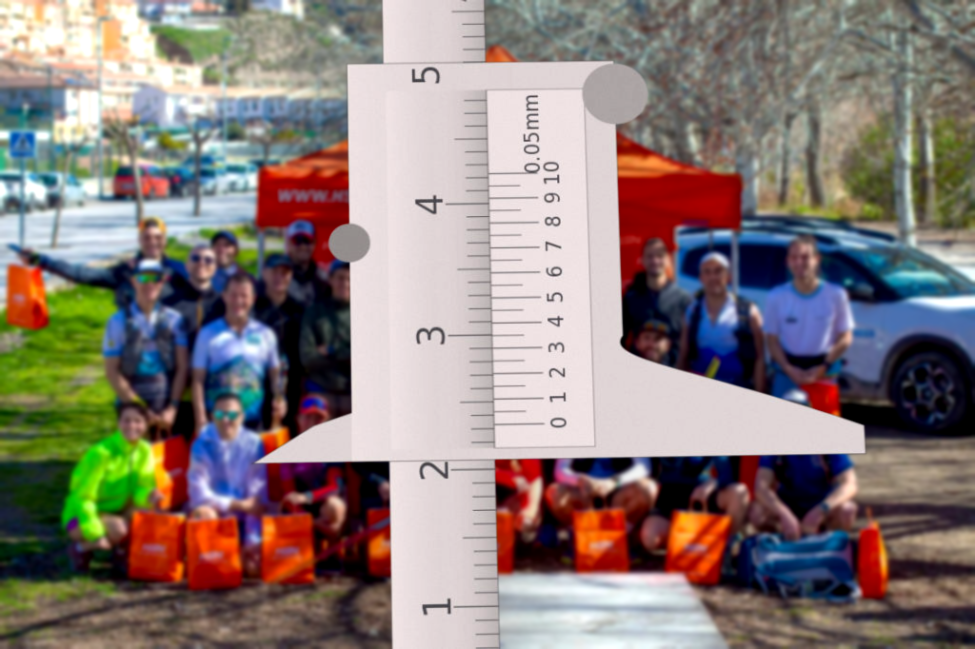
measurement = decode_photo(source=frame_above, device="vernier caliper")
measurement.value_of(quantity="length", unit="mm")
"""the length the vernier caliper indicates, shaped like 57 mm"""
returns 23.3 mm
